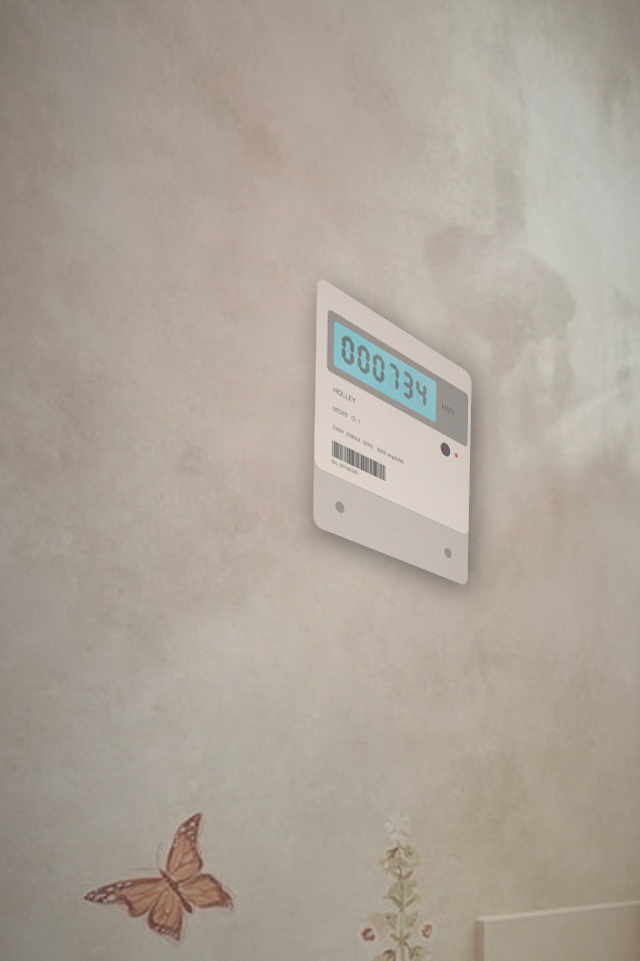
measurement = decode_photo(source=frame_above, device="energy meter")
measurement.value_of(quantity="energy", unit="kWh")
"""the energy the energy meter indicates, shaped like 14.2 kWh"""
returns 734 kWh
